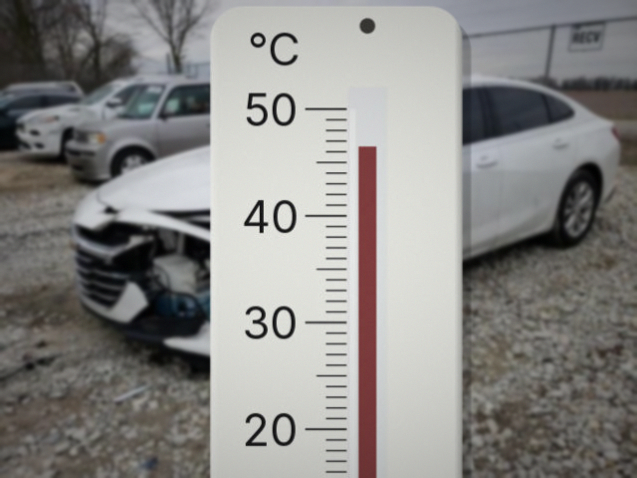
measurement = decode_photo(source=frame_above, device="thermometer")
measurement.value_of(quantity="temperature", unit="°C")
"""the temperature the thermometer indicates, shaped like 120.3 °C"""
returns 46.5 °C
